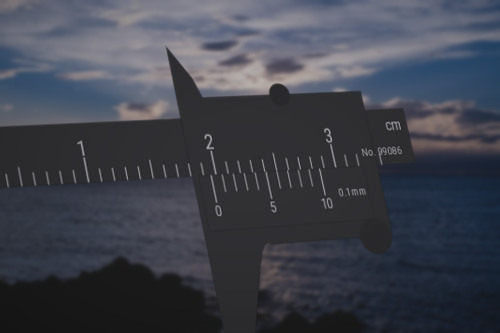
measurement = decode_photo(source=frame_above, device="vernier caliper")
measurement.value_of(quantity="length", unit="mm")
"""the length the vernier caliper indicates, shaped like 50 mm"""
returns 19.6 mm
